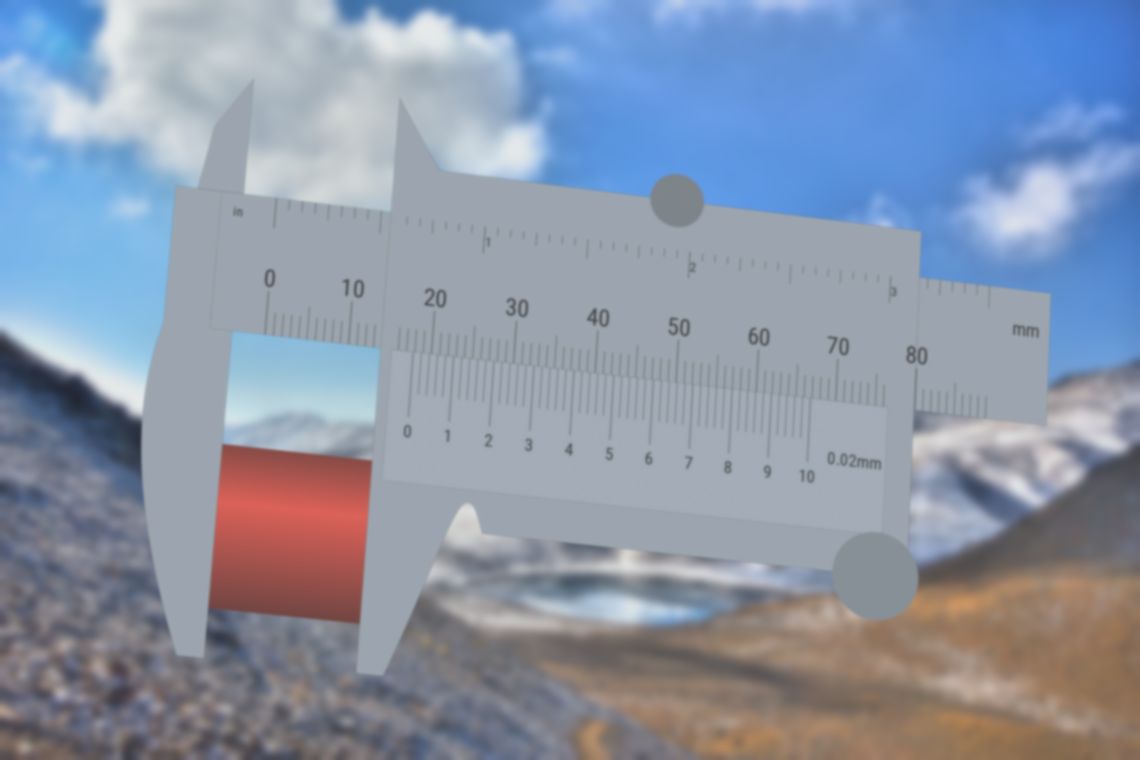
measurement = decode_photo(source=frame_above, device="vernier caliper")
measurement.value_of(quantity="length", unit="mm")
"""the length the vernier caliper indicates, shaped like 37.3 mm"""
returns 17.8 mm
